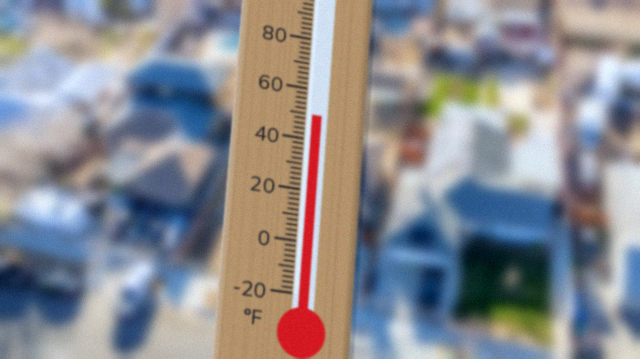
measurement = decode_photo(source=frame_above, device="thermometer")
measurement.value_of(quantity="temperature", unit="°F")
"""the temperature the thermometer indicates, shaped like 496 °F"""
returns 50 °F
